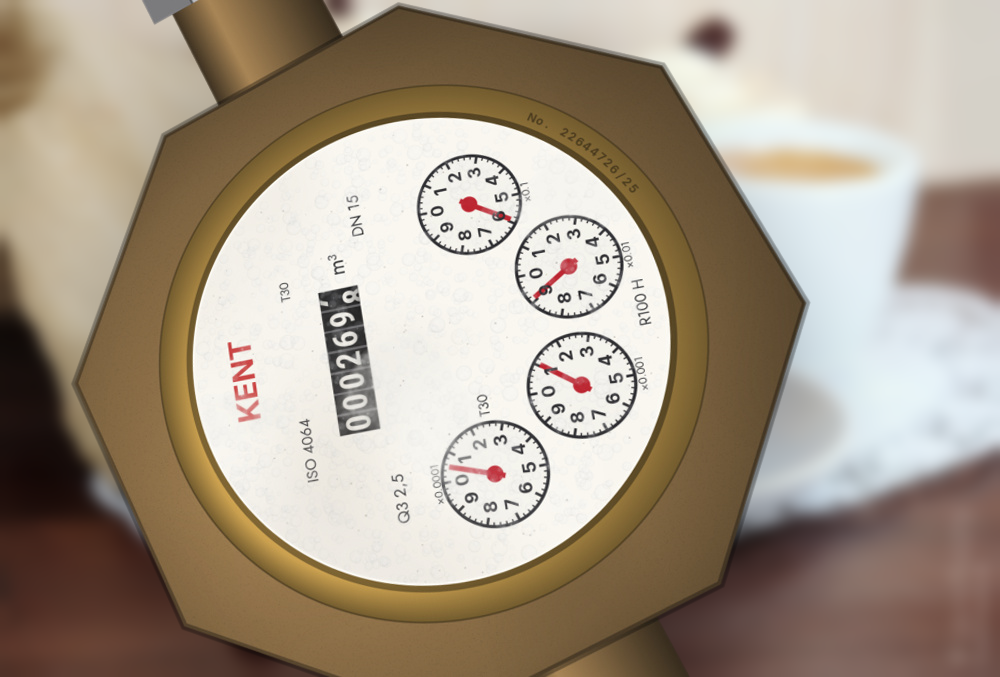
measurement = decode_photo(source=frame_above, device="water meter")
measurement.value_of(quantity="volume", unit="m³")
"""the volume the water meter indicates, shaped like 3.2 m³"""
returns 2697.5910 m³
